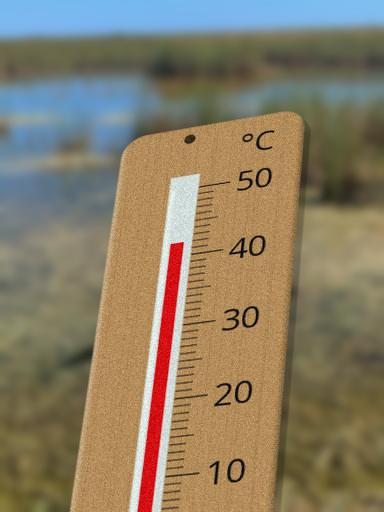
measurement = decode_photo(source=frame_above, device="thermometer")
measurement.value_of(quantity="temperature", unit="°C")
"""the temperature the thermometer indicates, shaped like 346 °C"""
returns 42 °C
